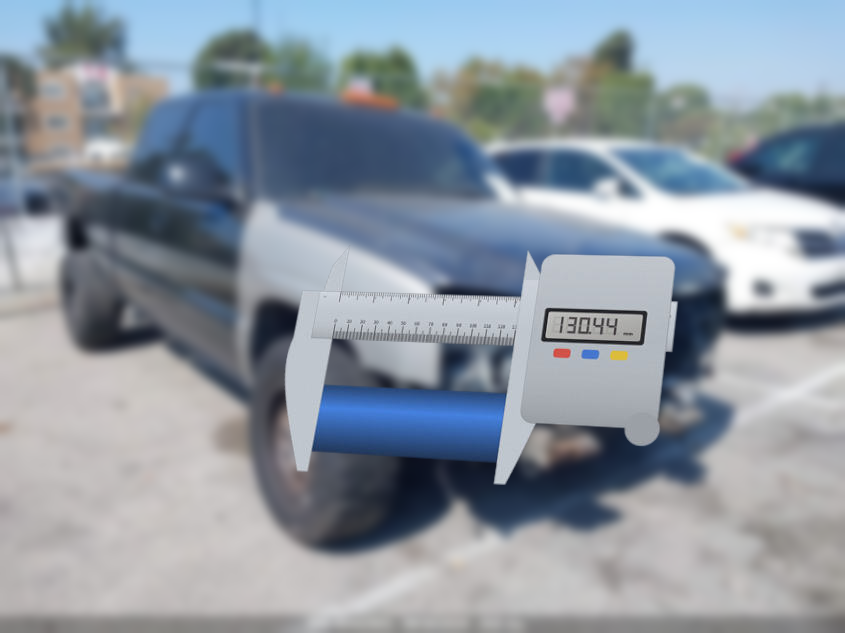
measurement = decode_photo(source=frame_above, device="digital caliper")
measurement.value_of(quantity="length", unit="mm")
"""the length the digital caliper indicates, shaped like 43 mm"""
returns 130.44 mm
